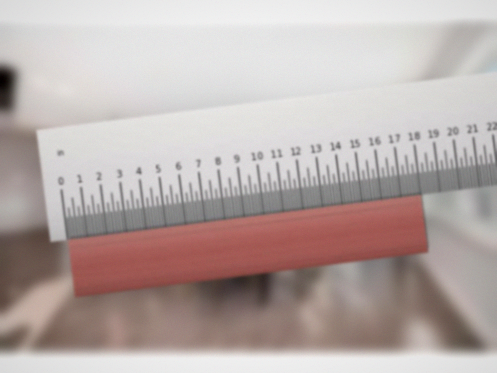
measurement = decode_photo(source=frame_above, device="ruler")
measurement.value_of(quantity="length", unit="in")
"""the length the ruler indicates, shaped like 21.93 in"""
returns 18 in
